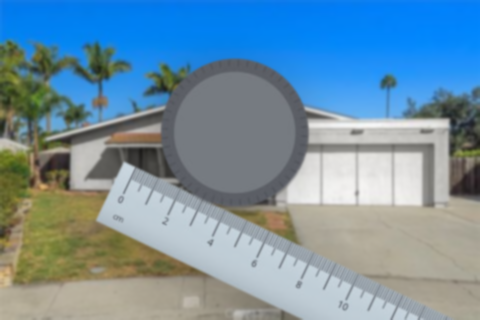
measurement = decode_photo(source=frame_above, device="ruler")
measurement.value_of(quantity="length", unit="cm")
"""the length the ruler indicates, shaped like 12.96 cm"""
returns 6 cm
